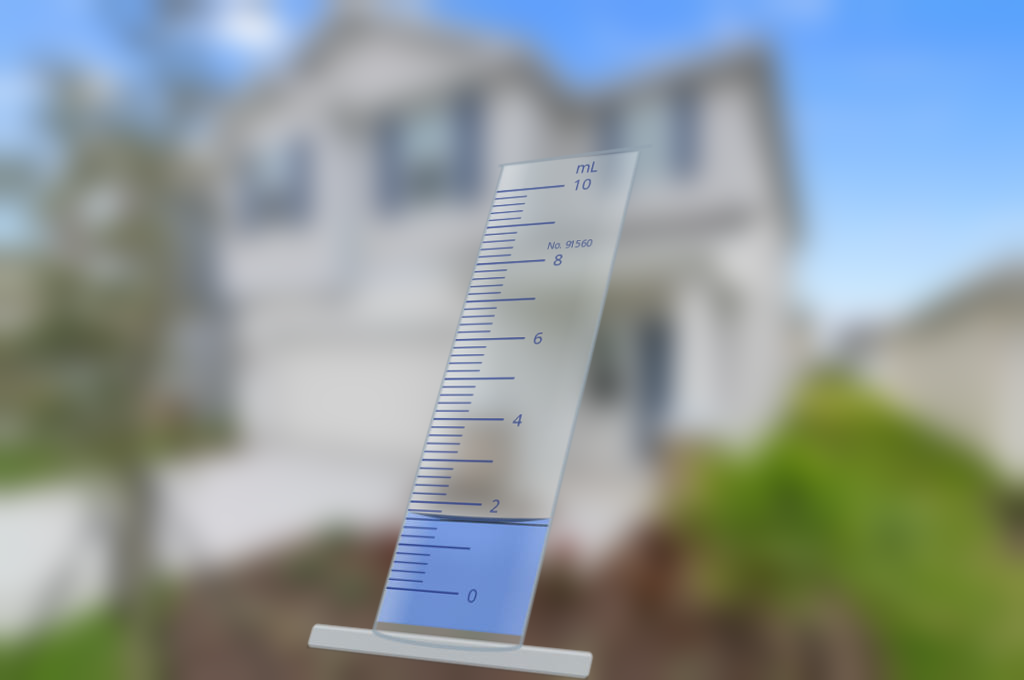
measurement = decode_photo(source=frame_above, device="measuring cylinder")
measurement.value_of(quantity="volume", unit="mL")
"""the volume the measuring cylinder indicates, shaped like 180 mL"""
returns 1.6 mL
